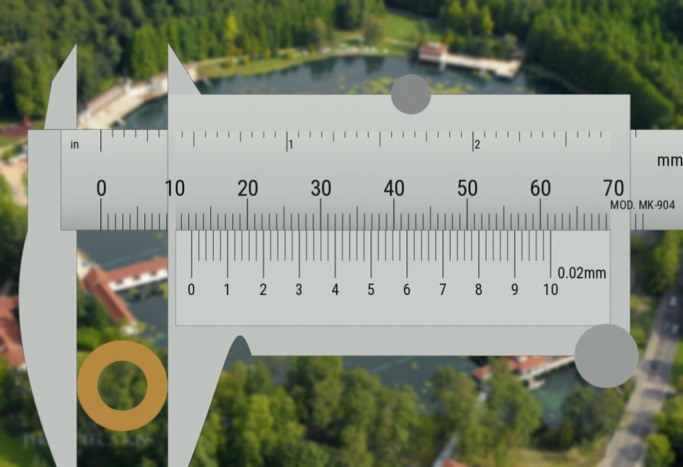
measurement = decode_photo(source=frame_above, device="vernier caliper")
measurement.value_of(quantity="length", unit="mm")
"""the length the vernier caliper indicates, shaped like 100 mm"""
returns 12.4 mm
